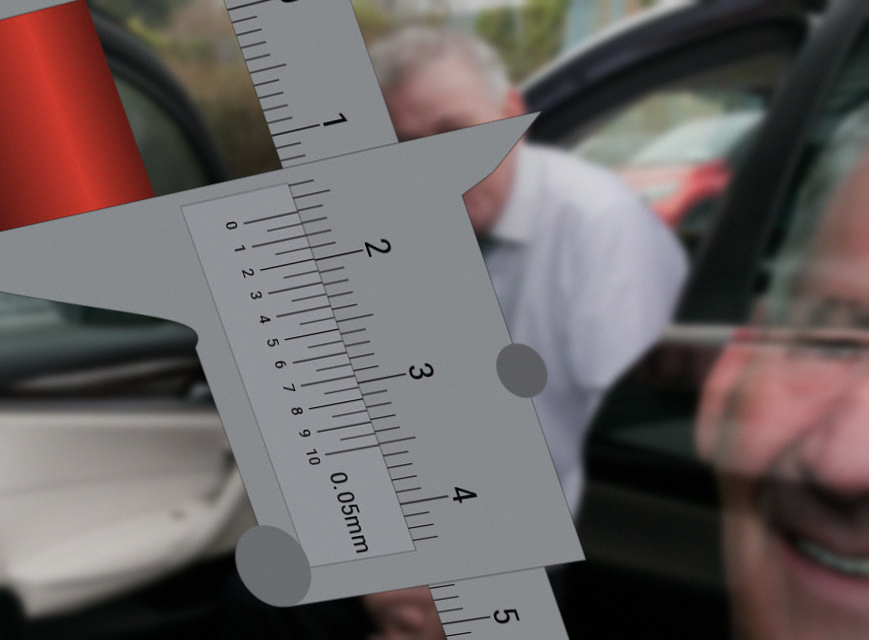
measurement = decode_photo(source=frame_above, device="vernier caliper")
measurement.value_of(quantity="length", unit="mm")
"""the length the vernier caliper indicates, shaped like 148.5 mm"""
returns 16.1 mm
